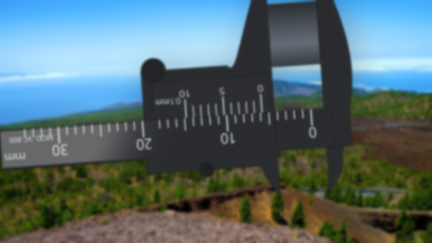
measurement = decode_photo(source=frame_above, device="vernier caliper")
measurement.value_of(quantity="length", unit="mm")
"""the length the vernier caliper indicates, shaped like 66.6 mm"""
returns 5.8 mm
